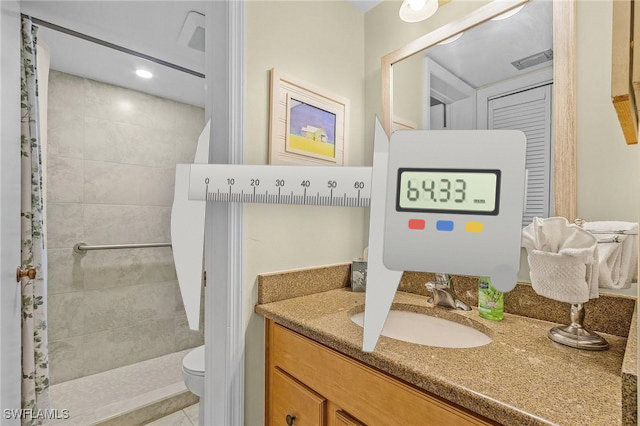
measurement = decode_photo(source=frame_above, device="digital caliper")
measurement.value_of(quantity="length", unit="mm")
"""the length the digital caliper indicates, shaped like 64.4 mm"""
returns 64.33 mm
